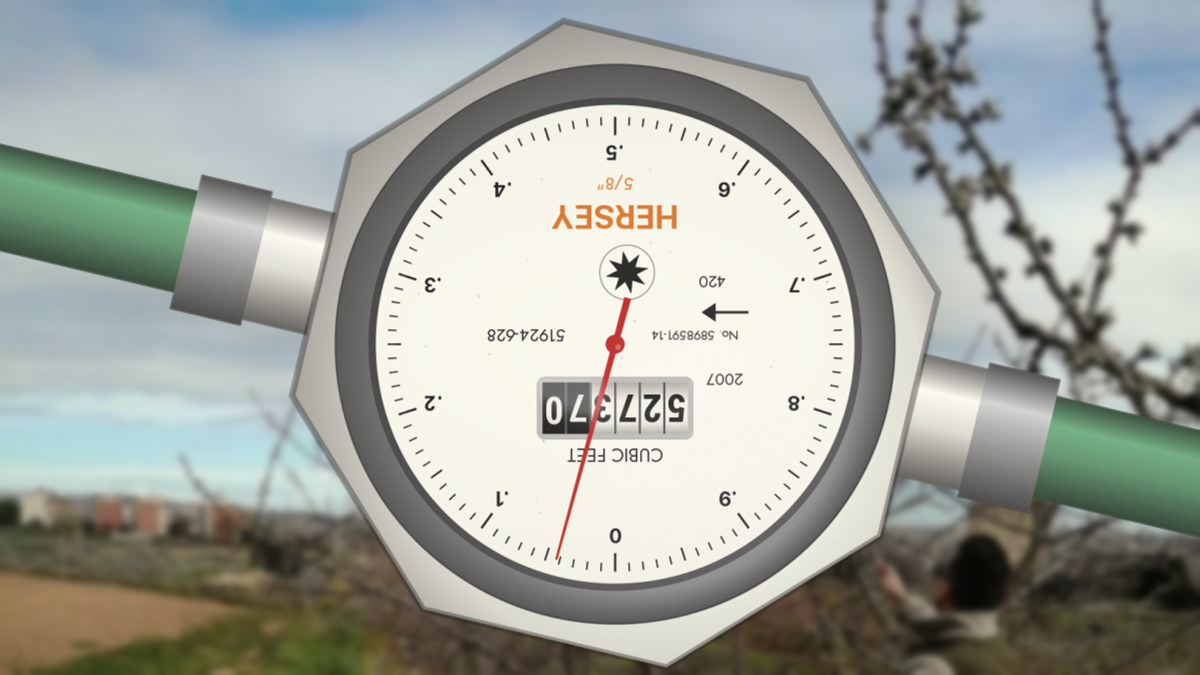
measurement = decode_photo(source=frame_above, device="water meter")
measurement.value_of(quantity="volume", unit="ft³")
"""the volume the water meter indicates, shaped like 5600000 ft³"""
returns 527370.04 ft³
